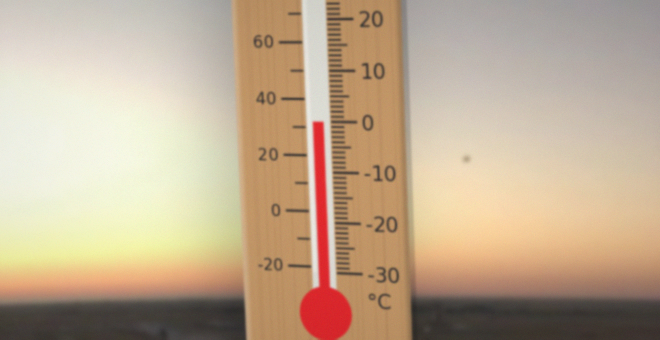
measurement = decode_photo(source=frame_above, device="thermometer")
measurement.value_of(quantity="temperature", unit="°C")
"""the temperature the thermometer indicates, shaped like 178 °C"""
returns 0 °C
